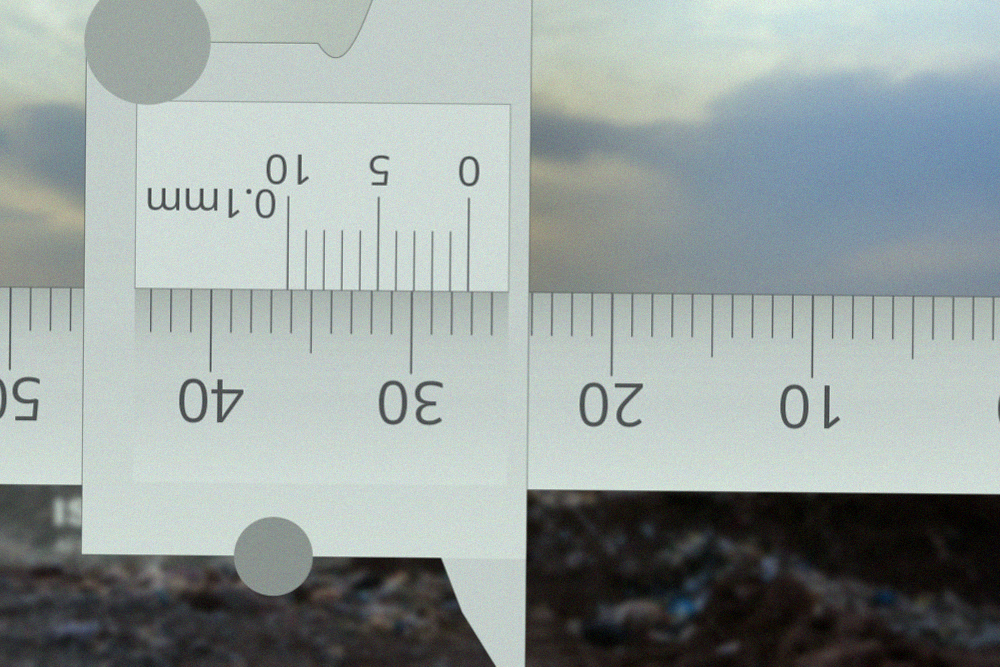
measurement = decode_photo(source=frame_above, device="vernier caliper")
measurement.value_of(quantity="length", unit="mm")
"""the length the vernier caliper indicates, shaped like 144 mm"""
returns 27.2 mm
